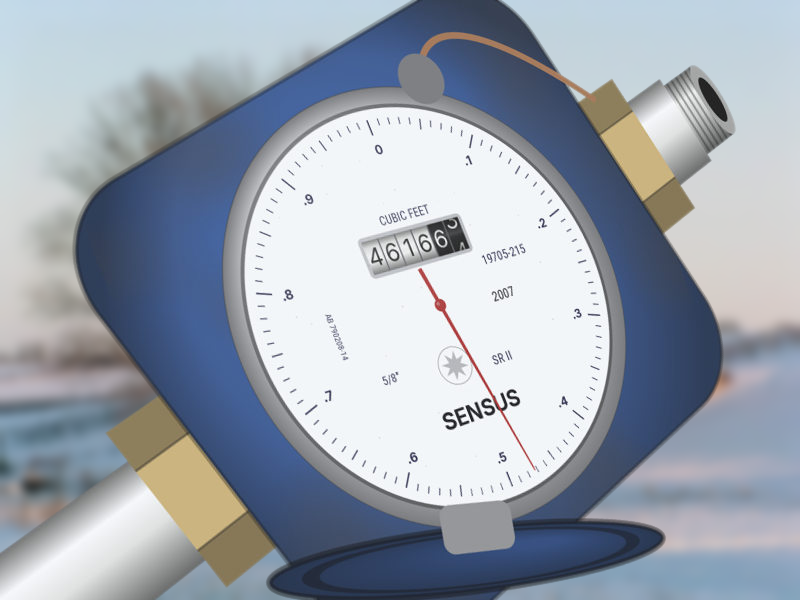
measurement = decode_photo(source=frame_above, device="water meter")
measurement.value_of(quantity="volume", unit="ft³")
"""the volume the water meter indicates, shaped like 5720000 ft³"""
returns 461663.47 ft³
